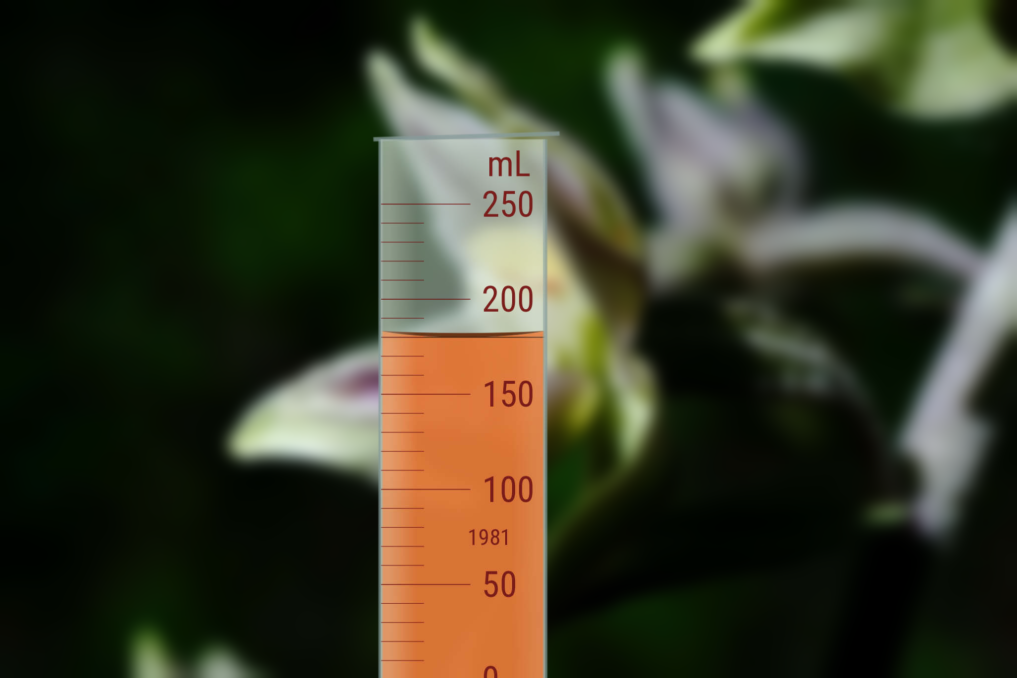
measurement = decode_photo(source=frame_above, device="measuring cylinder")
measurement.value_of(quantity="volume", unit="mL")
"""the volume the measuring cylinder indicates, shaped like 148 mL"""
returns 180 mL
